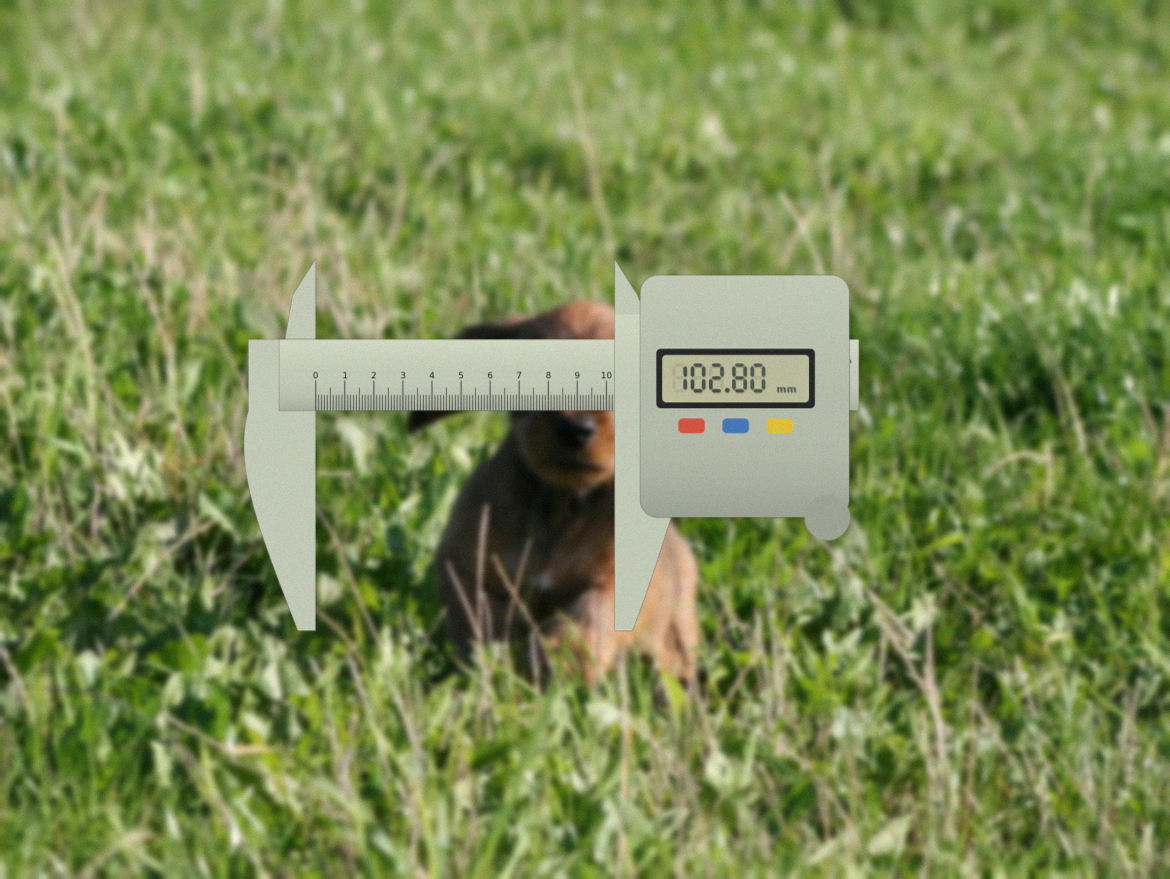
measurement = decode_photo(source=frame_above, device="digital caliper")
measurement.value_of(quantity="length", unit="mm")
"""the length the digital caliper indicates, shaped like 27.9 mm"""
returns 102.80 mm
